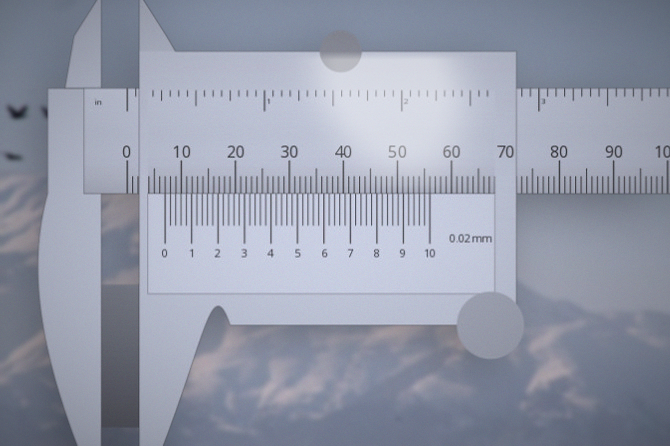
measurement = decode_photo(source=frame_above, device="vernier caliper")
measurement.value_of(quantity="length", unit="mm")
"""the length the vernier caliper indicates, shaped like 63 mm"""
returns 7.0 mm
